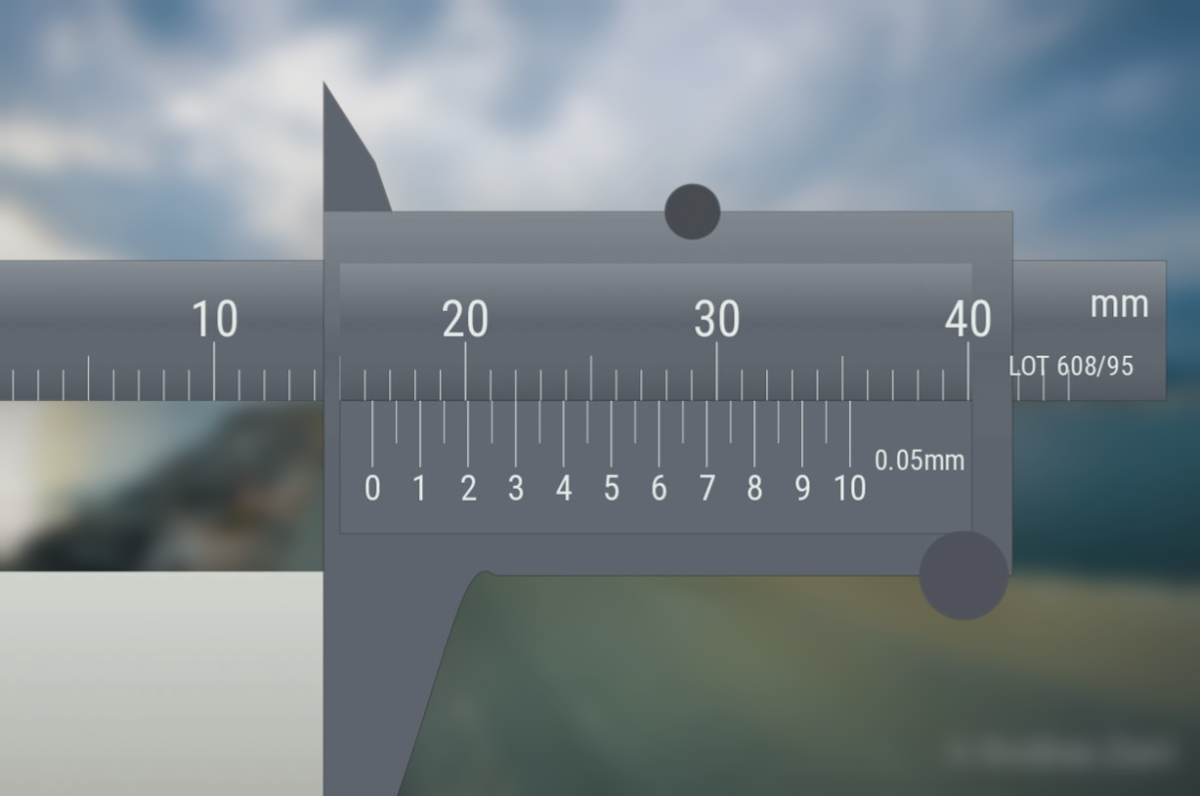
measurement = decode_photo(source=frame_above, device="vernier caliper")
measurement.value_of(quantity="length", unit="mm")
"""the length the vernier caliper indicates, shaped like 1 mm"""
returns 16.30 mm
